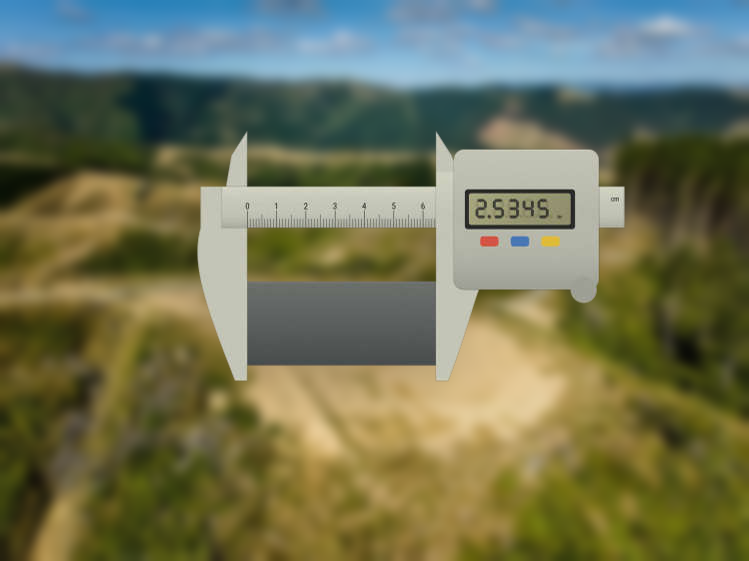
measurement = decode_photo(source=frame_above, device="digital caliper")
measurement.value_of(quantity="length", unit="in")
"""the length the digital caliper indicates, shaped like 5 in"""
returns 2.5345 in
